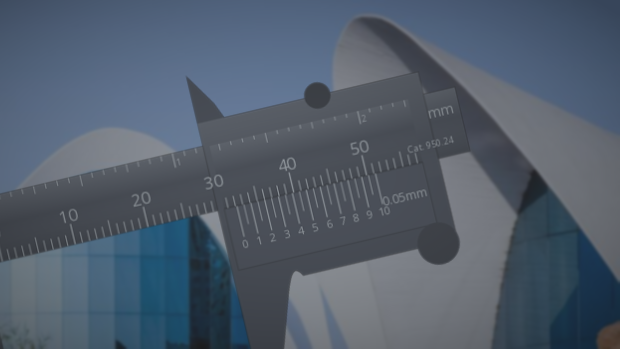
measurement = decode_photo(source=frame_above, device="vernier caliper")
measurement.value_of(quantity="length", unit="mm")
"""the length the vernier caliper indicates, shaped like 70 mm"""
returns 32.2 mm
